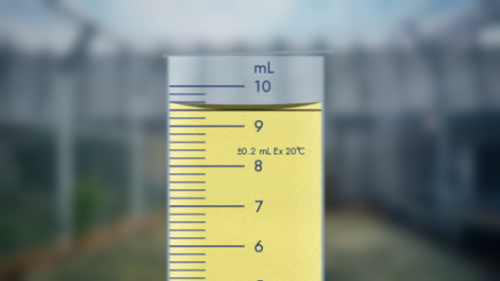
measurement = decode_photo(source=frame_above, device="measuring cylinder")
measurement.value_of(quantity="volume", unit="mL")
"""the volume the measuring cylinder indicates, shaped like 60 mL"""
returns 9.4 mL
